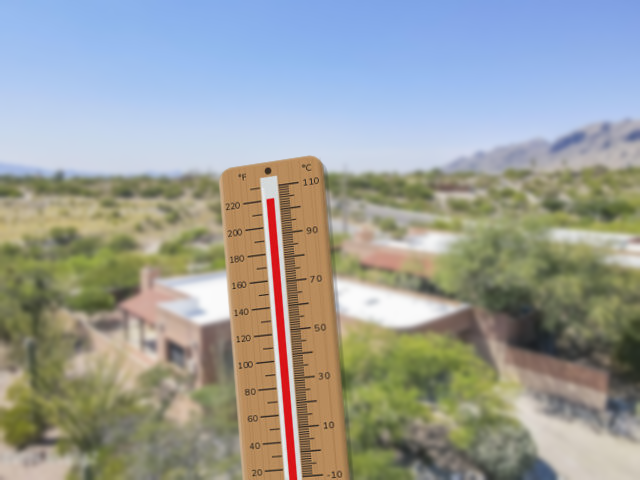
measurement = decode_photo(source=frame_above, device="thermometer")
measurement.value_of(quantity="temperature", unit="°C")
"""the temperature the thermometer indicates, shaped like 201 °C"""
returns 105 °C
